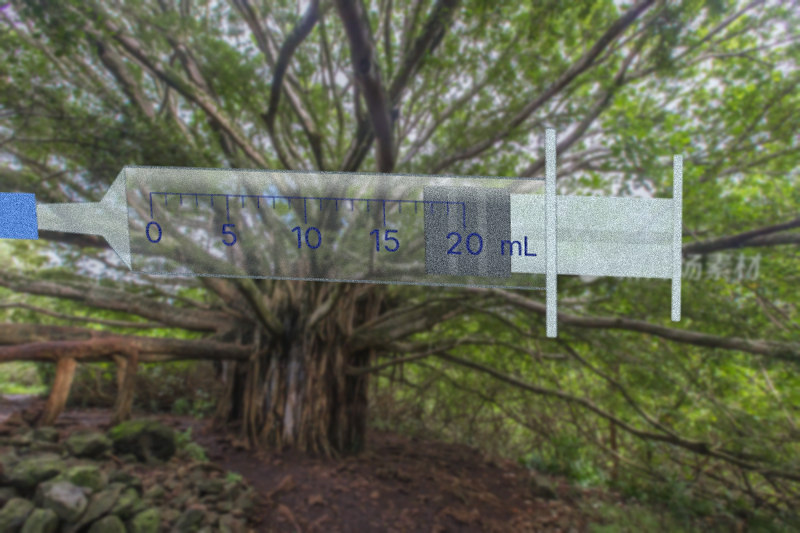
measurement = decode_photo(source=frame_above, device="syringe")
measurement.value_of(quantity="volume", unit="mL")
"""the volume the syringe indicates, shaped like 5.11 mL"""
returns 17.5 mL
